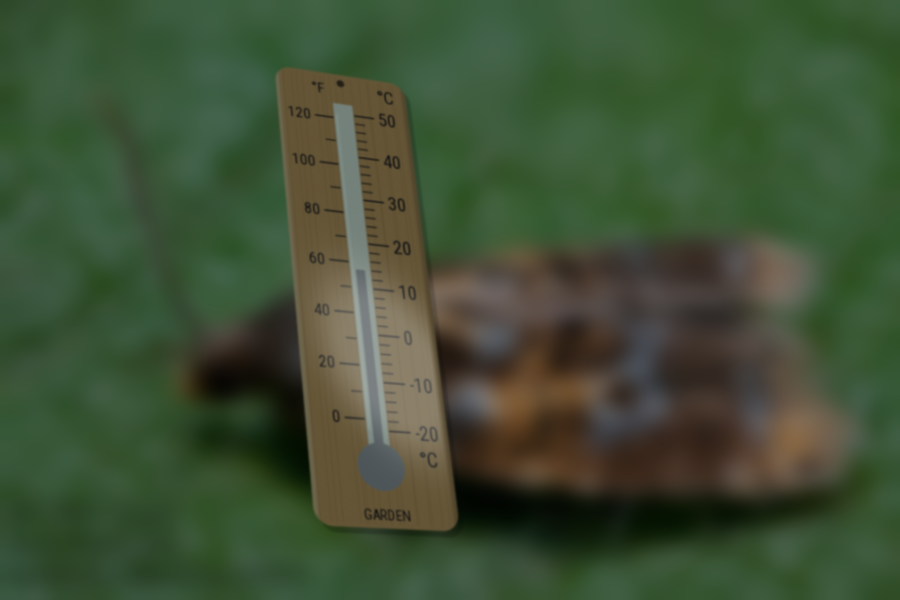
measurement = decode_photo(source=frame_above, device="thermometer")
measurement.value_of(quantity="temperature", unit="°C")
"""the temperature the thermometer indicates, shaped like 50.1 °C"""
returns 14 °C
